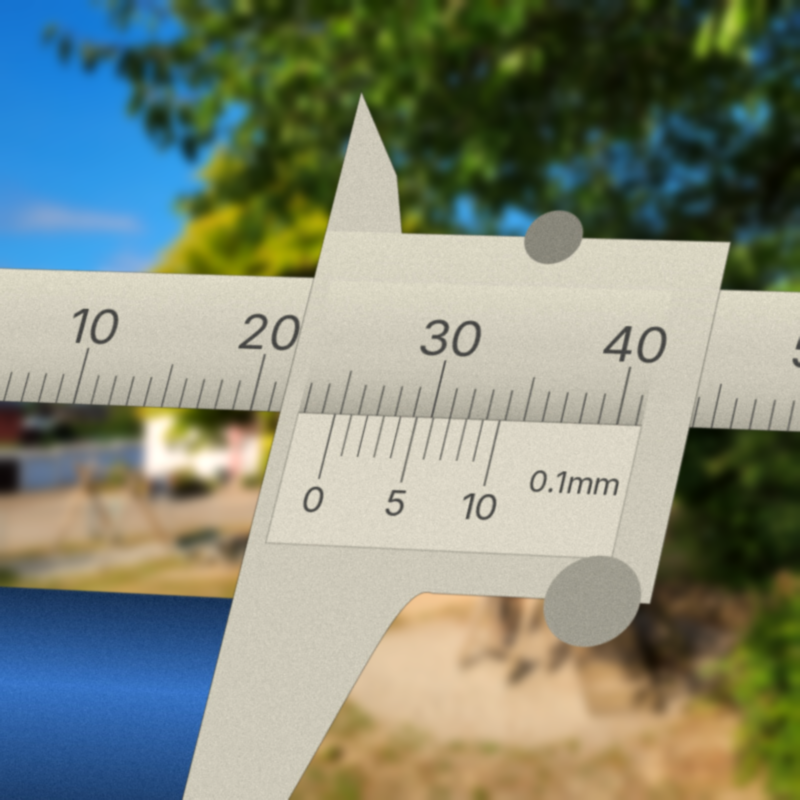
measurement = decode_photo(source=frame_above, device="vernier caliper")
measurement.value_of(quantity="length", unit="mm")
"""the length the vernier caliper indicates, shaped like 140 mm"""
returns 24.7 mm
